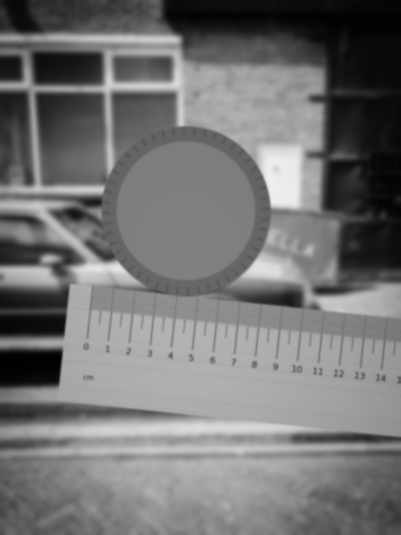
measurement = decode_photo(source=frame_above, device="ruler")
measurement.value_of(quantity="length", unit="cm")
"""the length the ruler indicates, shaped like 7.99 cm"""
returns 8 cm
